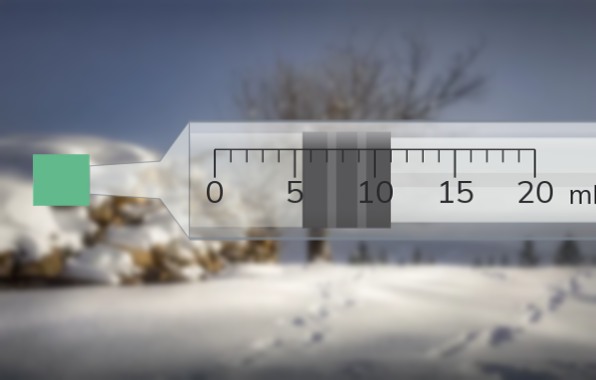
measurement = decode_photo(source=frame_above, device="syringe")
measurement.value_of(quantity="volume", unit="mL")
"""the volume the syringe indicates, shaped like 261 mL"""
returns 5.5 mL
